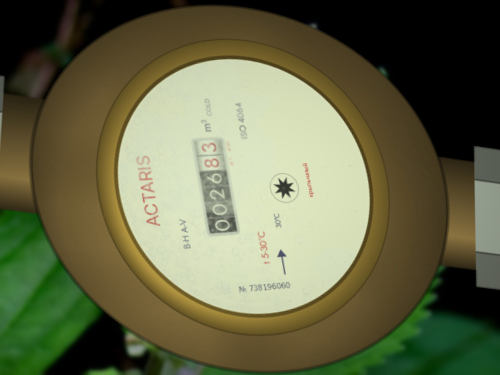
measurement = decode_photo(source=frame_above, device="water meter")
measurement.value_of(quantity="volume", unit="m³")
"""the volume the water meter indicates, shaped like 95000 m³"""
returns 26.83 m³
